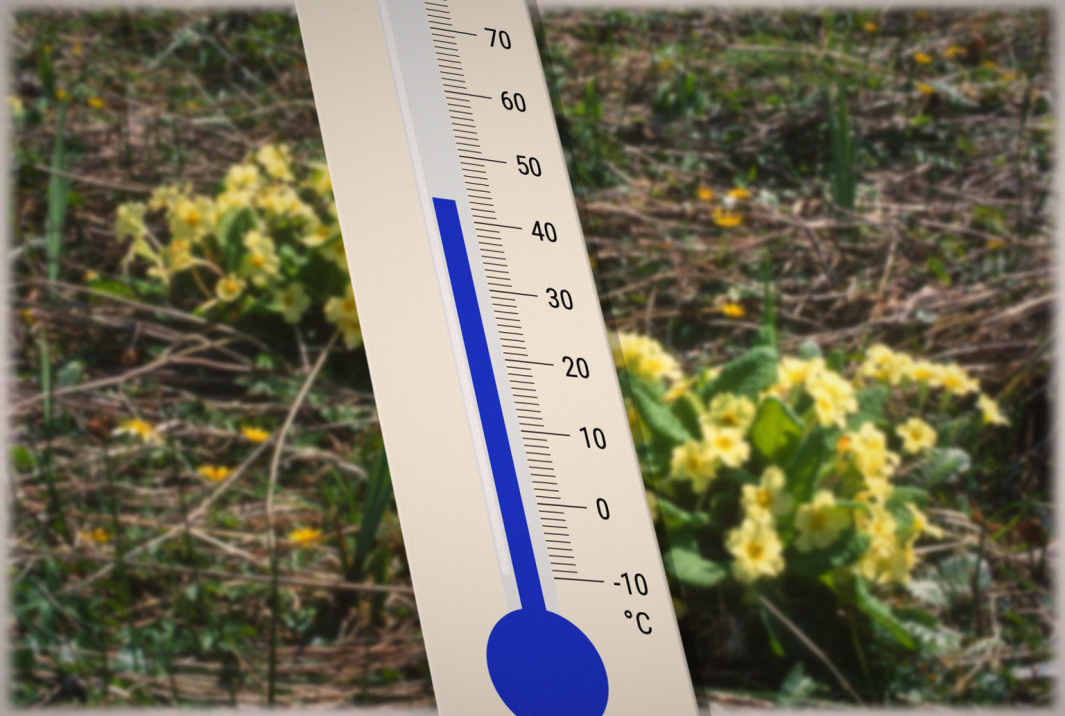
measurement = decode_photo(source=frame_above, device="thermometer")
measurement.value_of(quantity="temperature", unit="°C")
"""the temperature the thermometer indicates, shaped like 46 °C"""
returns 43 °C
